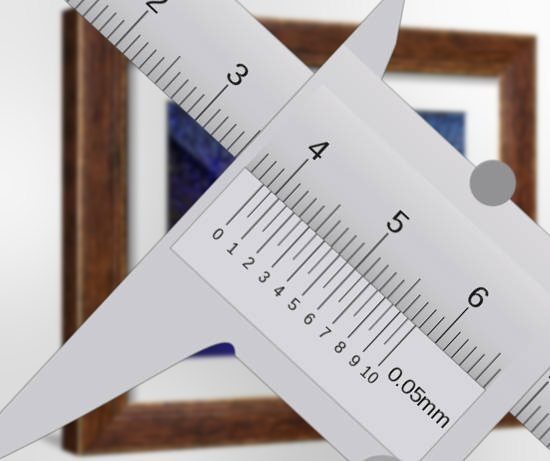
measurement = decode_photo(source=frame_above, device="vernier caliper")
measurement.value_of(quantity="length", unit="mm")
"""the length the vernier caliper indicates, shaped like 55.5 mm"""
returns 38.6 mm
